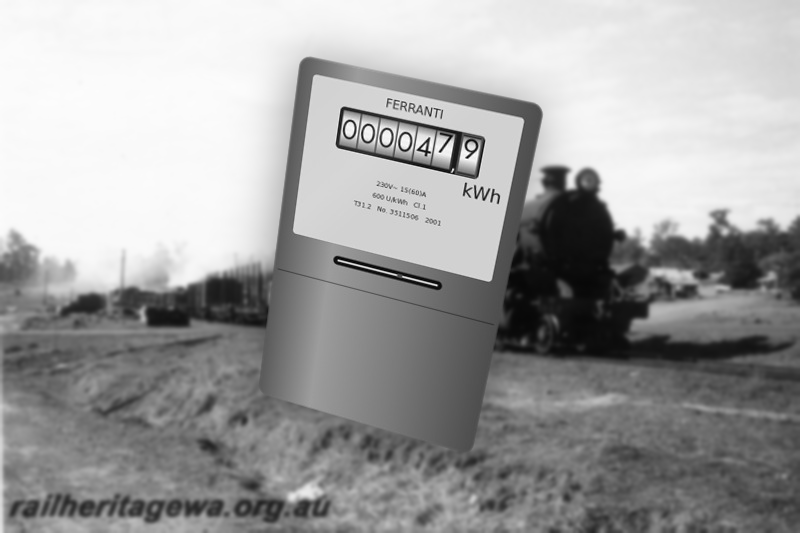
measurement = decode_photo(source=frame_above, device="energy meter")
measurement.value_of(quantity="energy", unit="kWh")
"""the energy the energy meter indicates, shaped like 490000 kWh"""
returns 47.9 kWh
